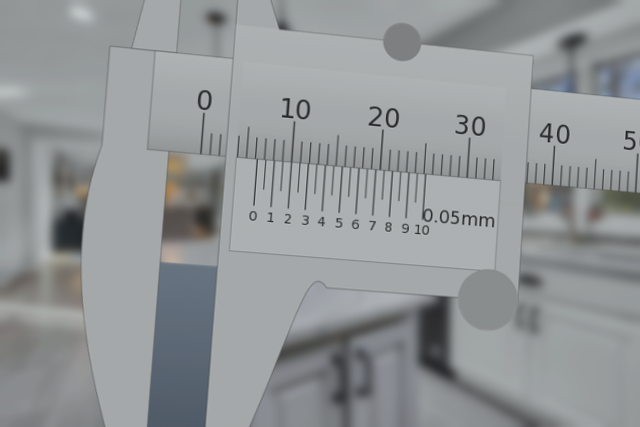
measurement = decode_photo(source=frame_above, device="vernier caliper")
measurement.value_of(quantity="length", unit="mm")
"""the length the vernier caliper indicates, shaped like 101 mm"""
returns 6.2 mm
